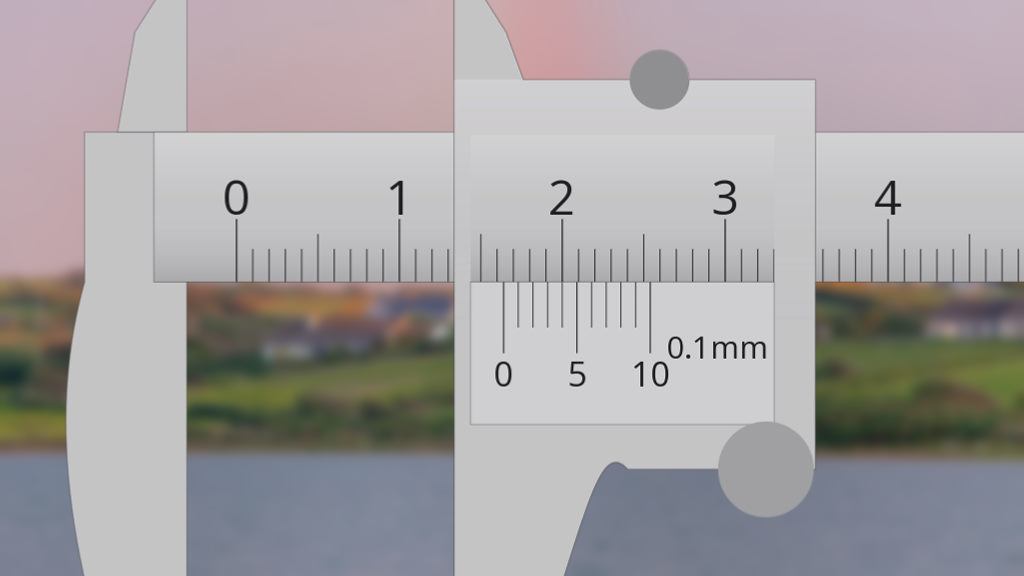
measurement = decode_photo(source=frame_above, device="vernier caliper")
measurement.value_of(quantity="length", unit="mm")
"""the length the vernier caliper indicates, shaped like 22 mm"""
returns 16.4 mm
